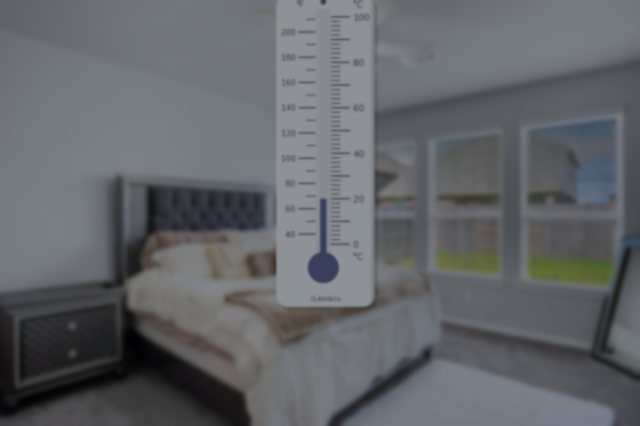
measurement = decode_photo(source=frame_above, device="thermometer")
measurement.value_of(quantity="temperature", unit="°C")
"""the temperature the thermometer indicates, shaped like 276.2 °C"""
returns 20 °C
